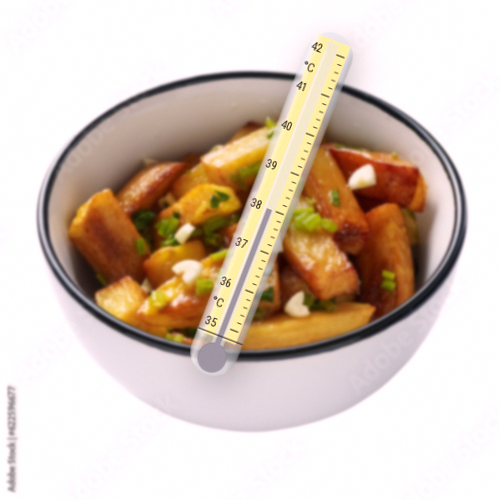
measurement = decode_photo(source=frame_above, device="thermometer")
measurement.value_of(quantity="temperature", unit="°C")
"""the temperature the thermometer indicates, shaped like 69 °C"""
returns 38 °C
